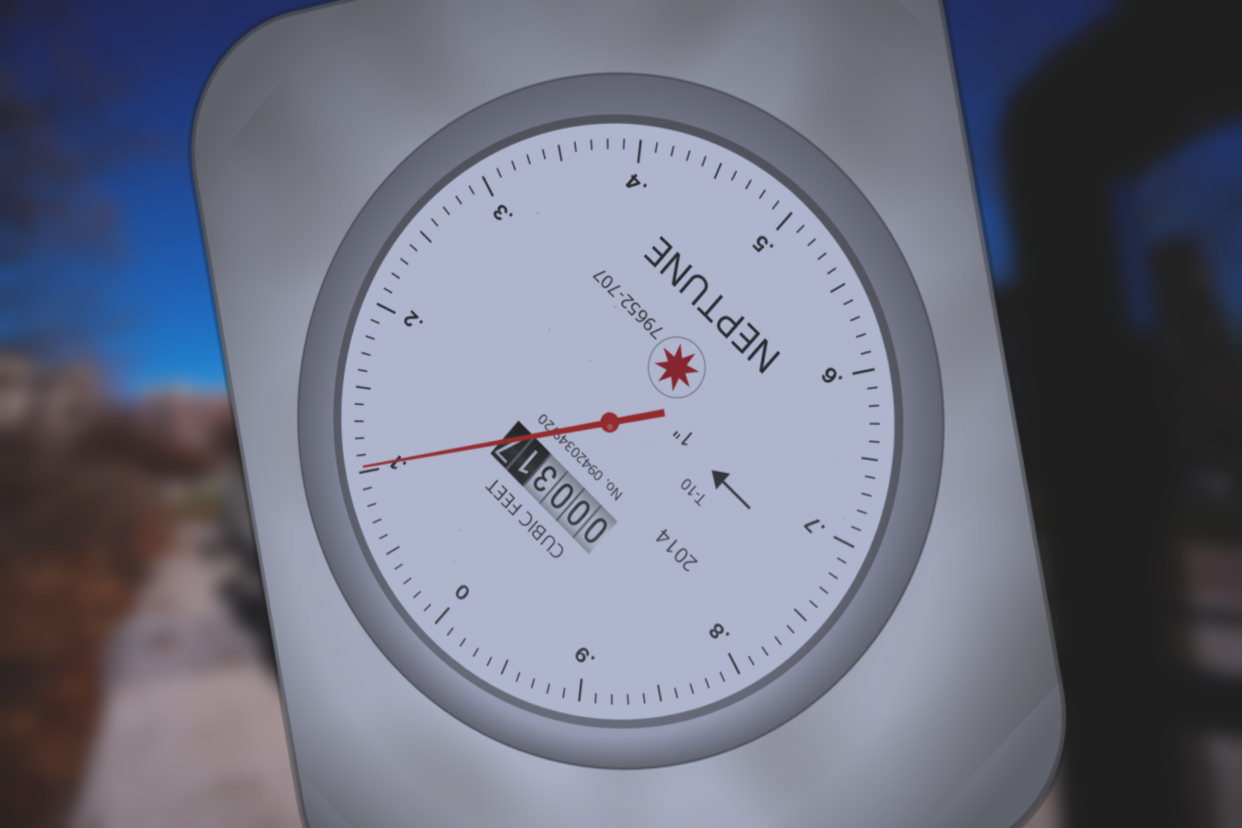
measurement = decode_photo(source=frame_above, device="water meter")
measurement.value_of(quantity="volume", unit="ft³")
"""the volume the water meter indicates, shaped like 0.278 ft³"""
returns 317.10 ft³
